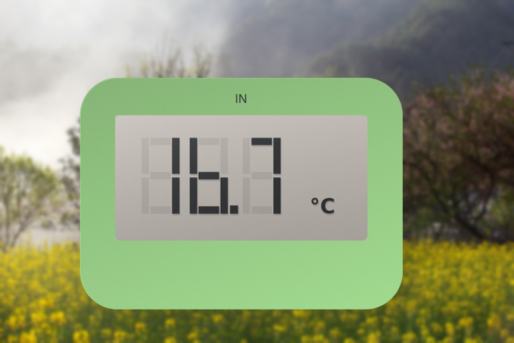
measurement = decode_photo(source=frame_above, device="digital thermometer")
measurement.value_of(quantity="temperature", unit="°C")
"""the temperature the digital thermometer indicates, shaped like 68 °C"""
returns 16.7 °C
